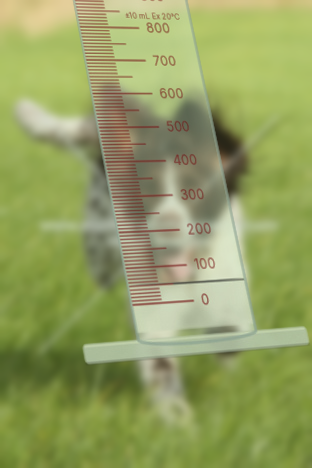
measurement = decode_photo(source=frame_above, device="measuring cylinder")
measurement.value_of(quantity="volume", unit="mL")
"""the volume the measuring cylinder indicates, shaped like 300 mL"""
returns 50 mL
